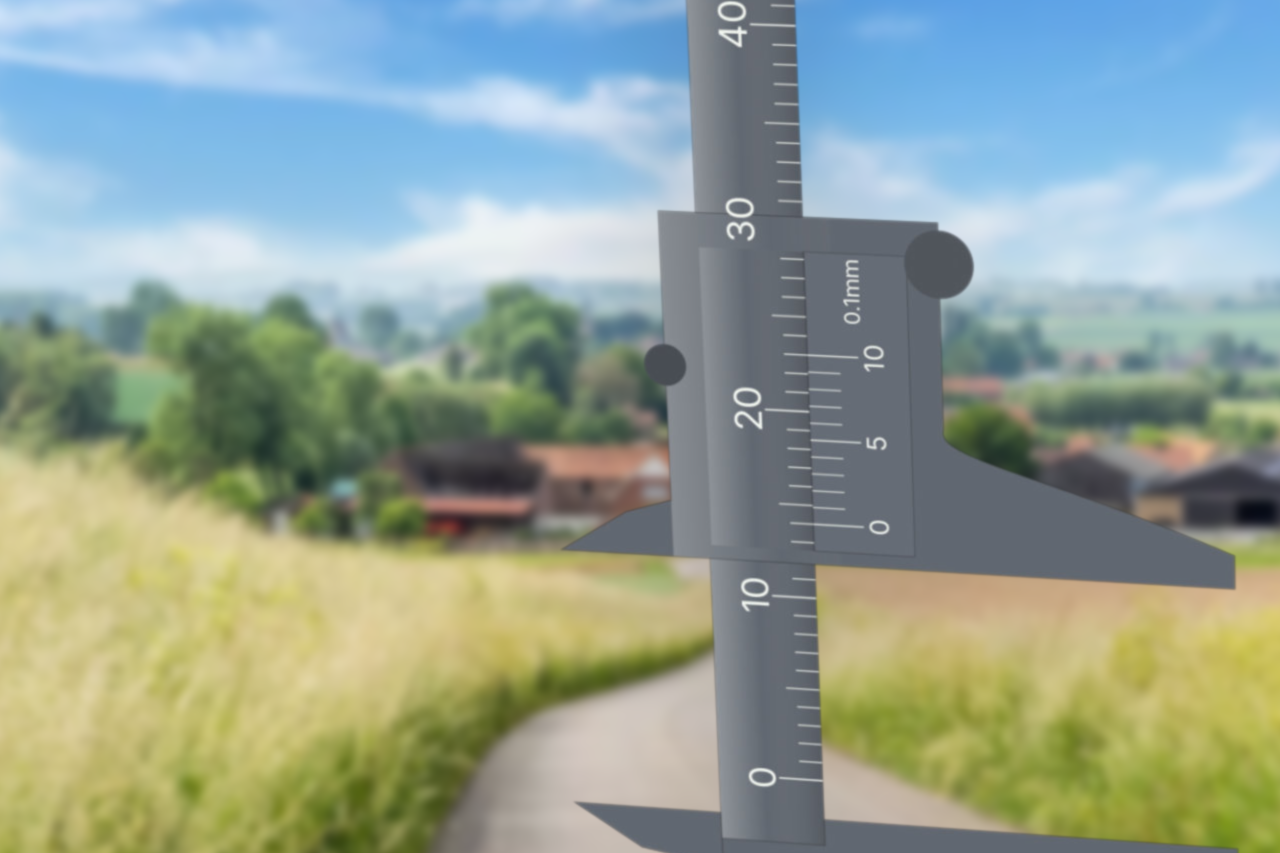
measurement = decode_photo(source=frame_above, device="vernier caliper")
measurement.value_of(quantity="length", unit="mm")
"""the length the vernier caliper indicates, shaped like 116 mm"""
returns 14.0 mm
